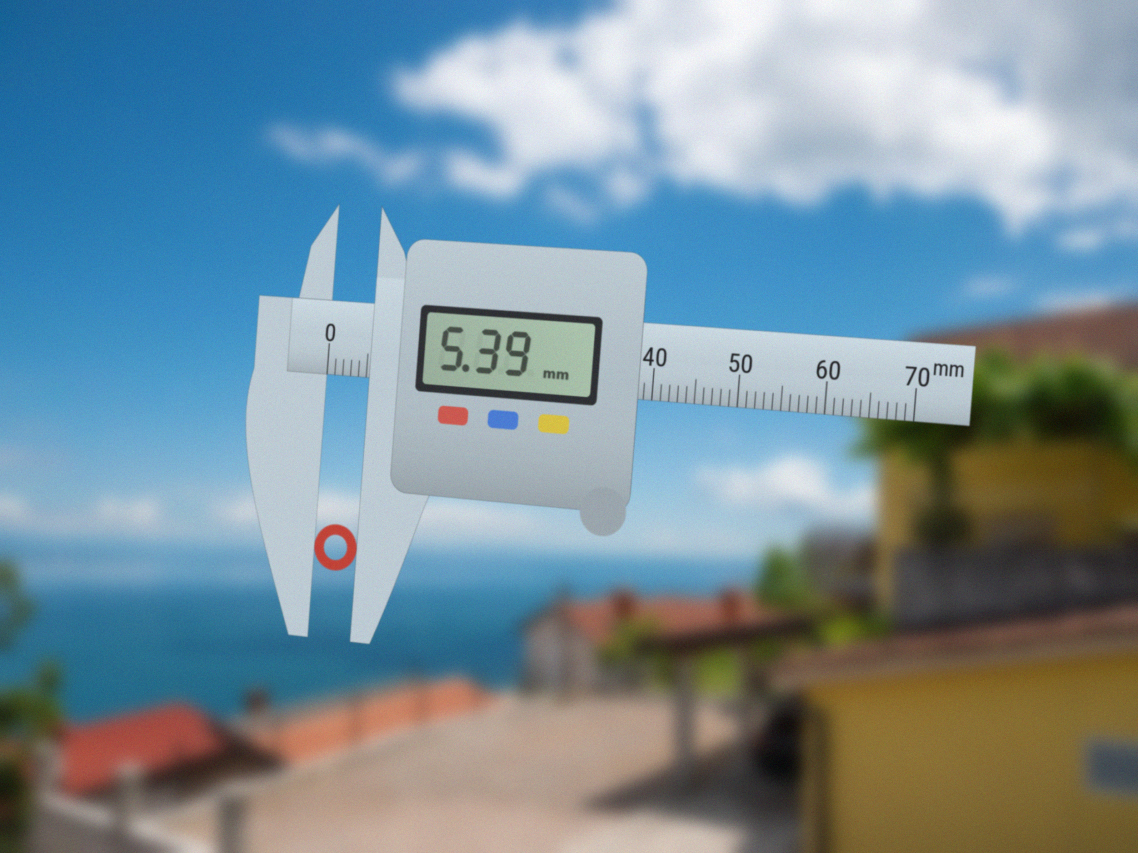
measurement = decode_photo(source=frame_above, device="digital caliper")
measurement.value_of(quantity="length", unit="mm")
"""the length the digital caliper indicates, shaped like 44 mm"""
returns 5.39 mm
